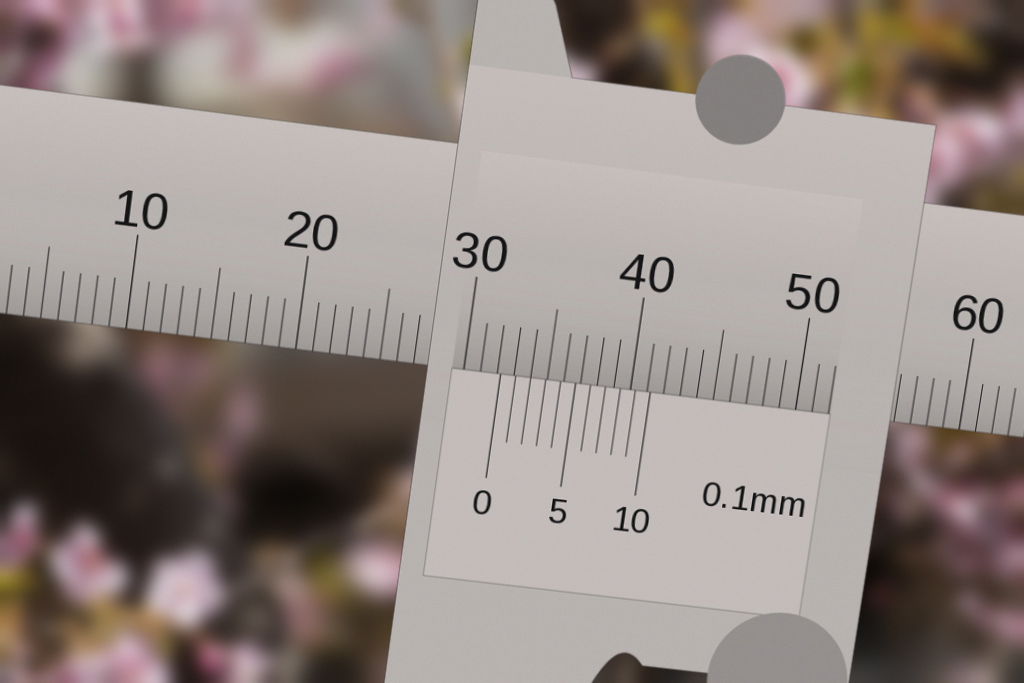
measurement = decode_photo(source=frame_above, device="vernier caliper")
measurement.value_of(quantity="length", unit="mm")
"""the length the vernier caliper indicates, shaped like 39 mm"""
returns 32.2 mm
